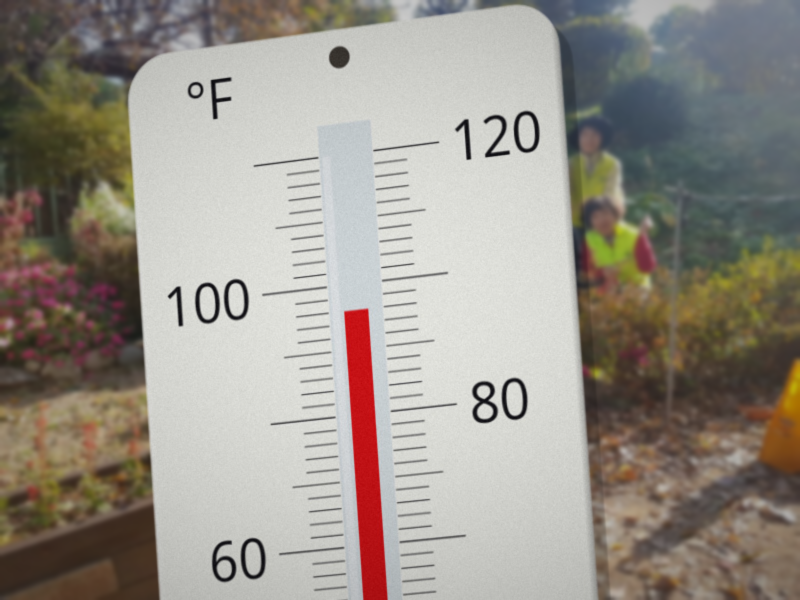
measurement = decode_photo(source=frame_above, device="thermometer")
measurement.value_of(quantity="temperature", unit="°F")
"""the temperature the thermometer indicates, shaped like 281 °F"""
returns 96 °F
